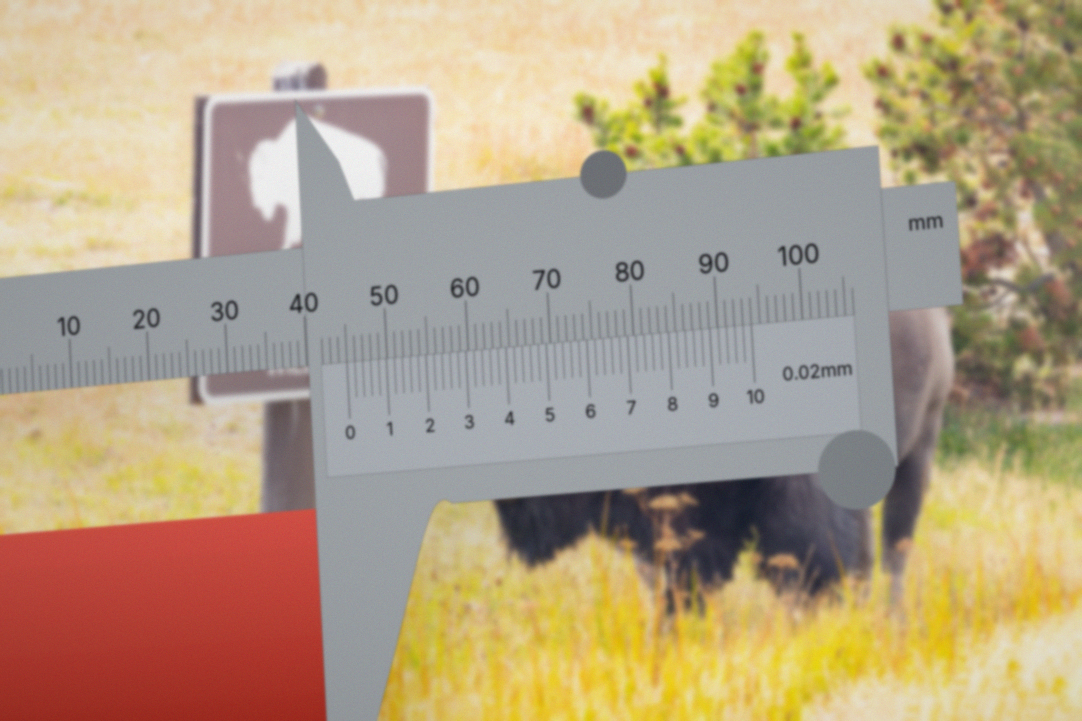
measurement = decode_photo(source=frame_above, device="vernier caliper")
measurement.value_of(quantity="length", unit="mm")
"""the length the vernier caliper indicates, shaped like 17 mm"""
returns 45.0 mm
